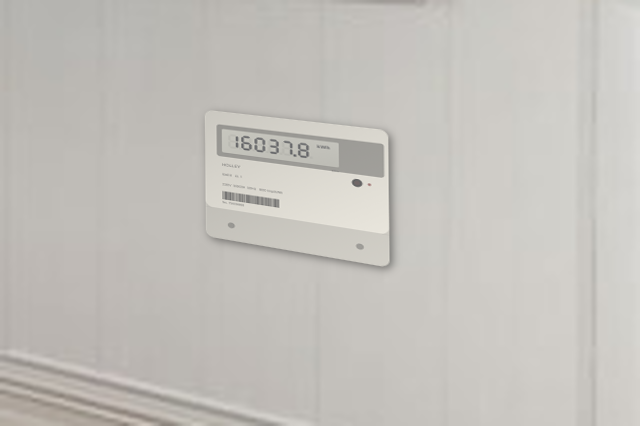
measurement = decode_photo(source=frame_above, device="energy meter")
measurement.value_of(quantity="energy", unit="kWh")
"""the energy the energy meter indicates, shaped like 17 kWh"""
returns 16037.8 kWh
